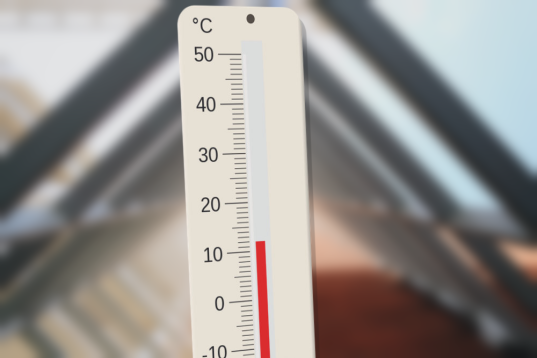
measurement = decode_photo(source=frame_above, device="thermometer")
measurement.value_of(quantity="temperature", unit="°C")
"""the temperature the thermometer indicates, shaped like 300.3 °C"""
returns 12 °C
